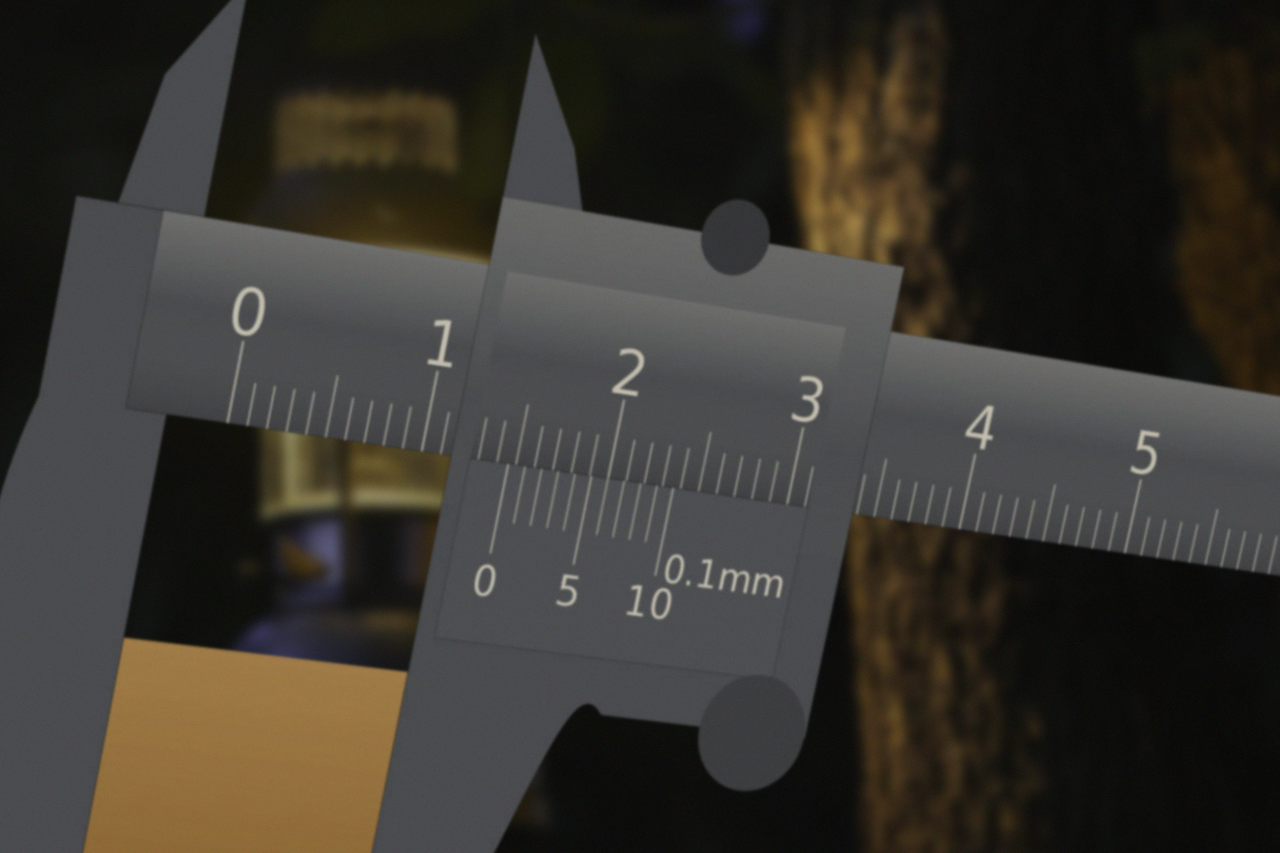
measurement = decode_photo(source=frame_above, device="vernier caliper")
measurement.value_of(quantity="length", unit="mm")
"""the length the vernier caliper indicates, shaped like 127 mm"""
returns 14.6 mm
